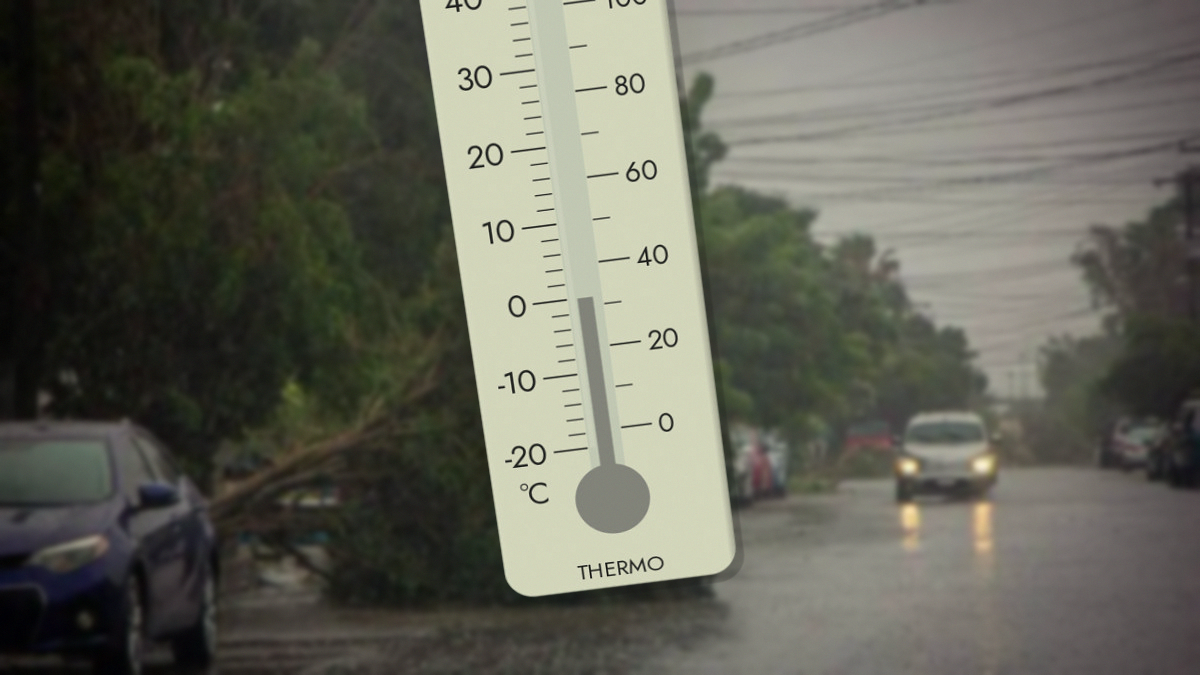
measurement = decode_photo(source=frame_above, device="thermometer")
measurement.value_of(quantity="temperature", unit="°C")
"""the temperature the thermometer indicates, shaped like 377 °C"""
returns 0 °C
